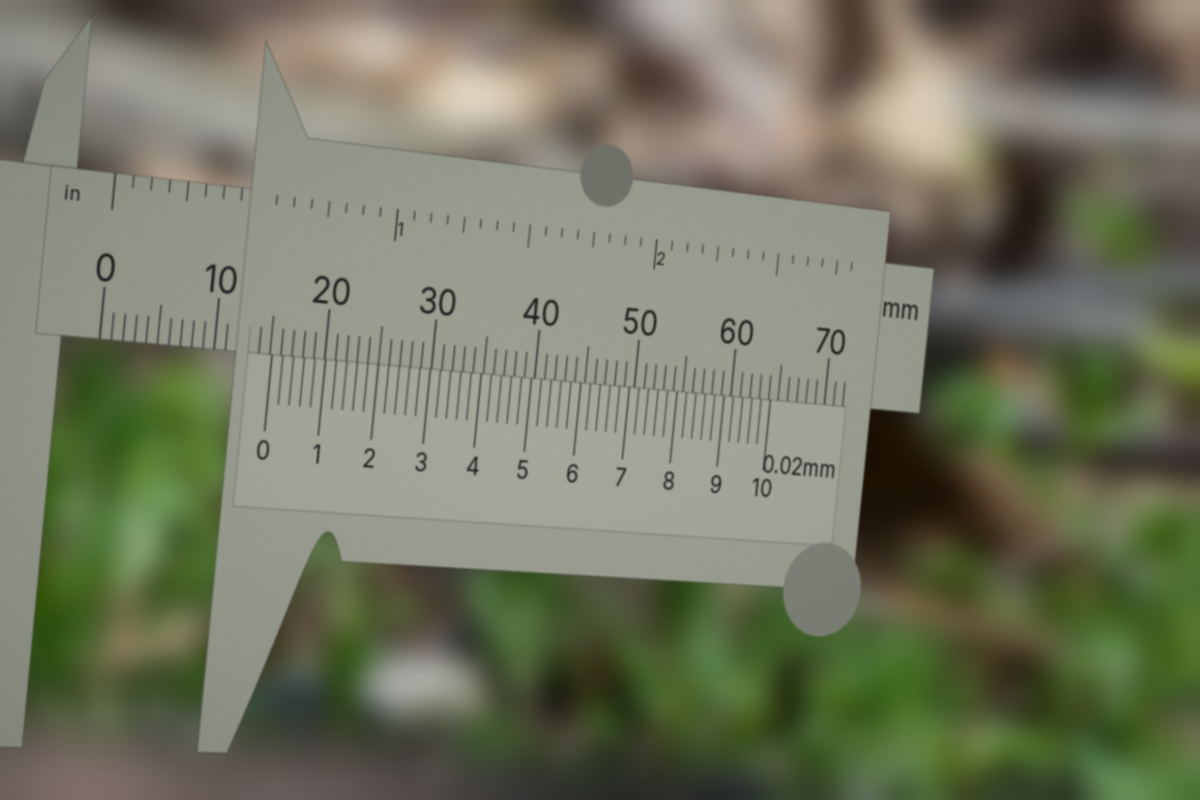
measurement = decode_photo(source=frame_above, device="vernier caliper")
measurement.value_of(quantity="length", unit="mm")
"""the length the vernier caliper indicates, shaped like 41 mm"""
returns 15.2 mm
